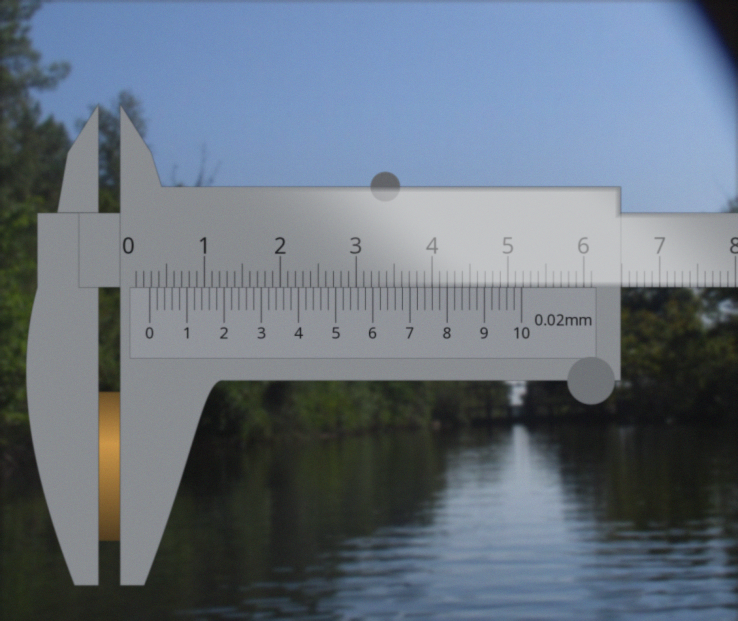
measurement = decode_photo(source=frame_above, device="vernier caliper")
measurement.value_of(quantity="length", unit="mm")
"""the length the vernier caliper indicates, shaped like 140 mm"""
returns 2.8 mm
